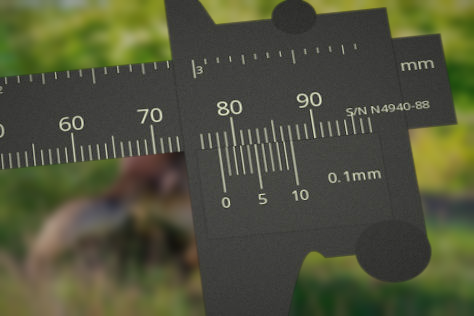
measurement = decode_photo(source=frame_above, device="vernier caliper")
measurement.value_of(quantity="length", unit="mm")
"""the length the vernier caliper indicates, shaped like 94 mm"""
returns 78.0 mm
